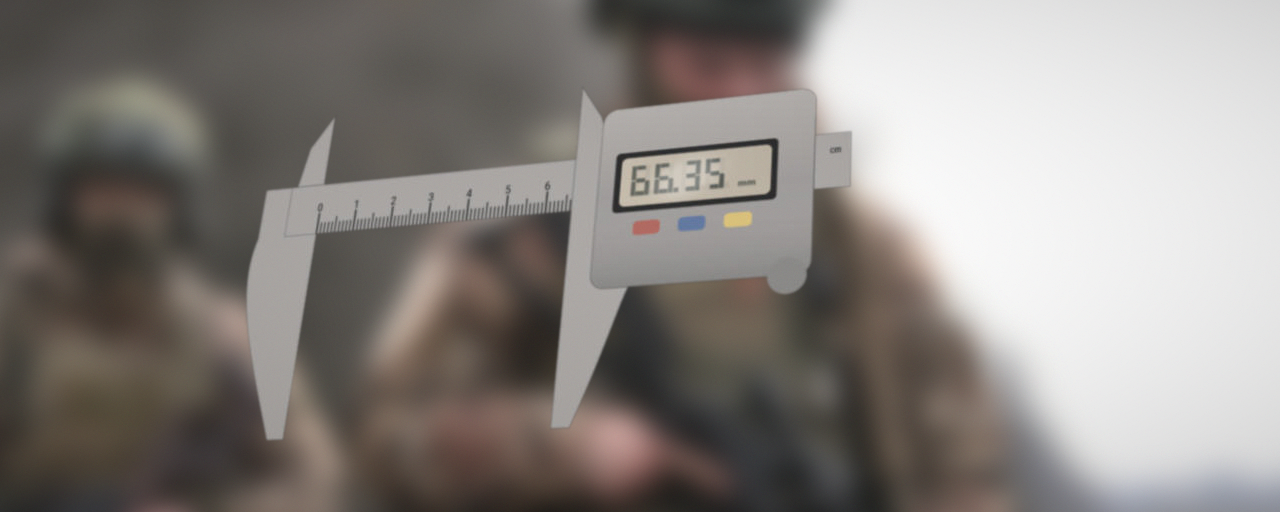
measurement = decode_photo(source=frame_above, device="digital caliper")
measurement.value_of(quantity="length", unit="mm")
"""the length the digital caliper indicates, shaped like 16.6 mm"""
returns 66.35 mm
